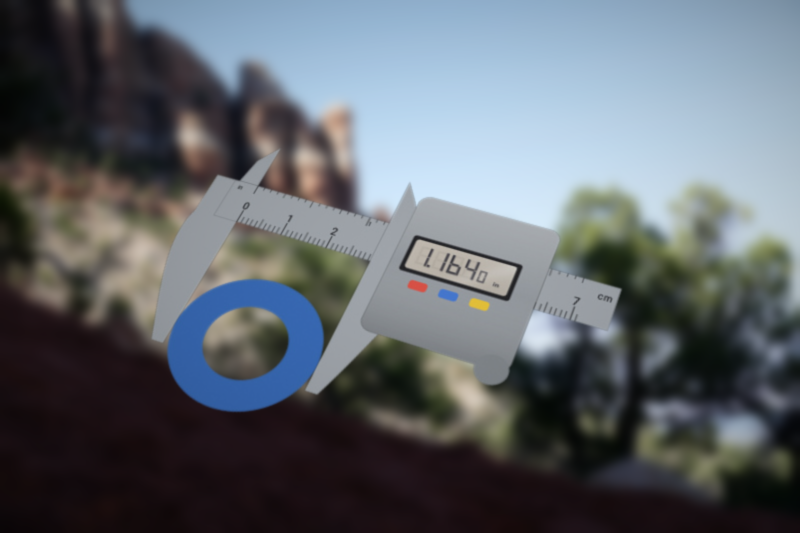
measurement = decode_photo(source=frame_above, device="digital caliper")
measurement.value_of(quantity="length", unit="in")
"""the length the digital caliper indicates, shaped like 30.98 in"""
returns 1.1640 in
